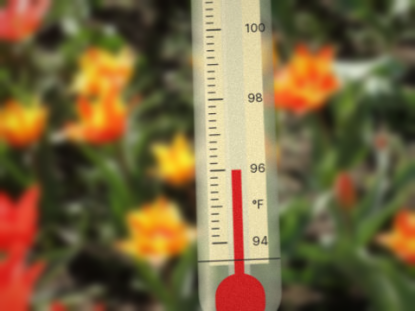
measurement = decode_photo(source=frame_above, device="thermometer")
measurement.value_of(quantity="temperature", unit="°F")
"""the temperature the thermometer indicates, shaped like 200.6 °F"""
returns 96 °F
